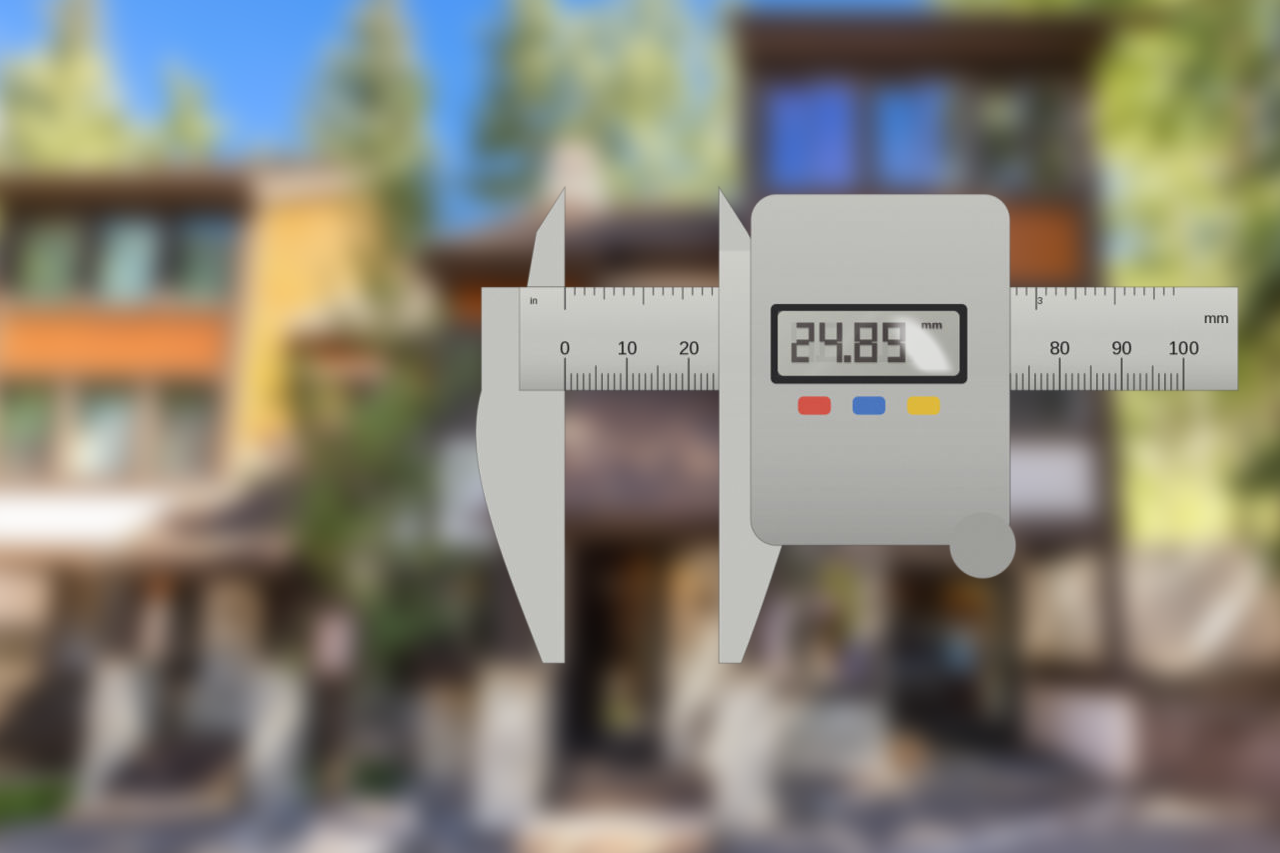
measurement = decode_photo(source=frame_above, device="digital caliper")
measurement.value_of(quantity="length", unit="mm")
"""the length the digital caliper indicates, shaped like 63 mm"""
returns 24.89 mm
